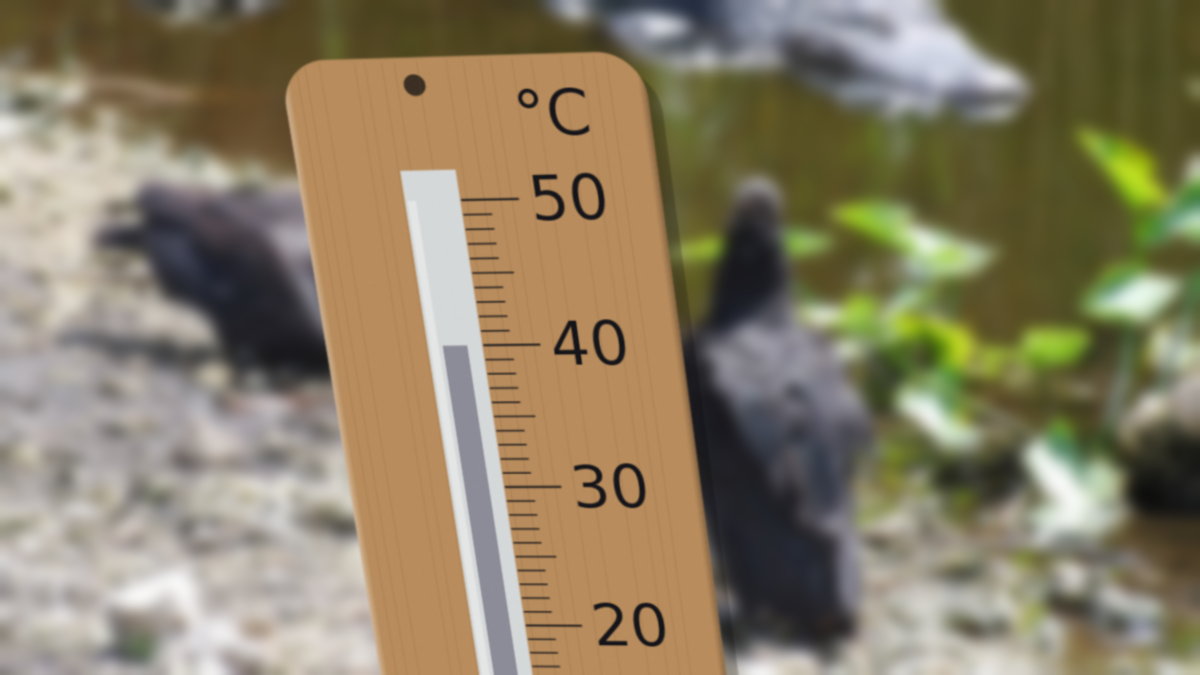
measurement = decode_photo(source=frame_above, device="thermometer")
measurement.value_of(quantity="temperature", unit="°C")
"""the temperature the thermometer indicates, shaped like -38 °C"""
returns 40 °C
